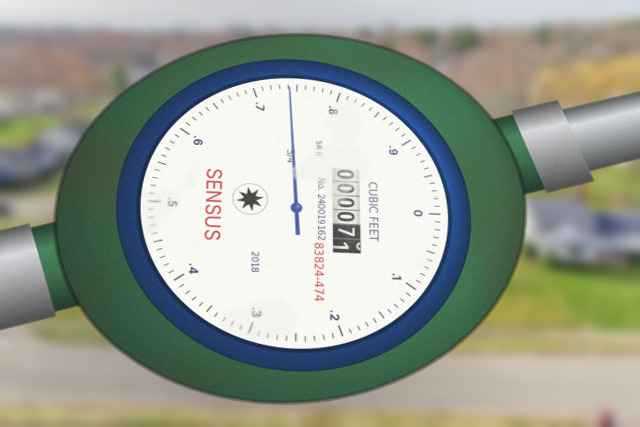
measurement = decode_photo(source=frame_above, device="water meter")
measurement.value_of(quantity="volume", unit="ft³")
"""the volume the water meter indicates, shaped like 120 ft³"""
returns 70.74 ft³
